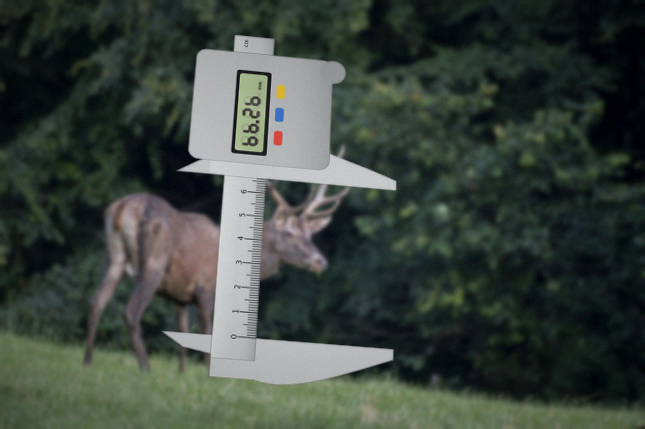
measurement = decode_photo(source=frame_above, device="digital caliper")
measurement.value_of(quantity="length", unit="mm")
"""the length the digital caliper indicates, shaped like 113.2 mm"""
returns 66.26 mm
